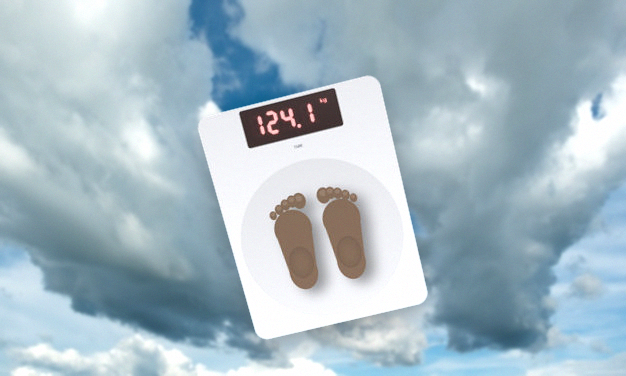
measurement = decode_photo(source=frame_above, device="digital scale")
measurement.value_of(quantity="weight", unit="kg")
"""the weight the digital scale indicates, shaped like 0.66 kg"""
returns 124.1 kg
